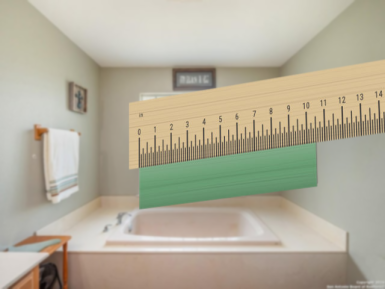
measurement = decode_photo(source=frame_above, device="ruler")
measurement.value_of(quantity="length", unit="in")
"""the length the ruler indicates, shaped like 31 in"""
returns 10.5 in
